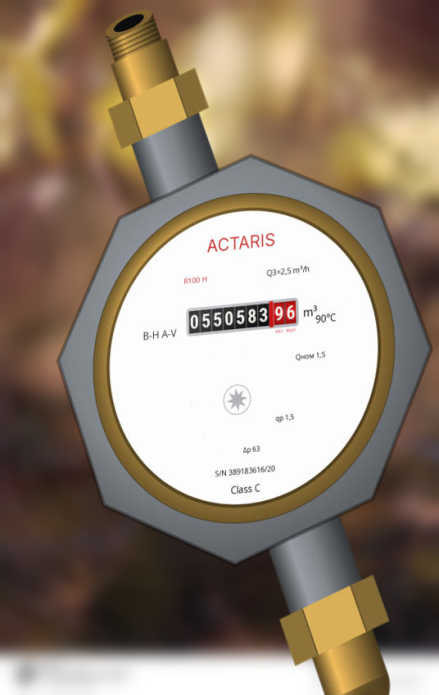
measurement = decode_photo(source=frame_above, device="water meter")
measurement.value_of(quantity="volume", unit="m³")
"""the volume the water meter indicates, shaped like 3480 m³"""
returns 550583.96 m³
